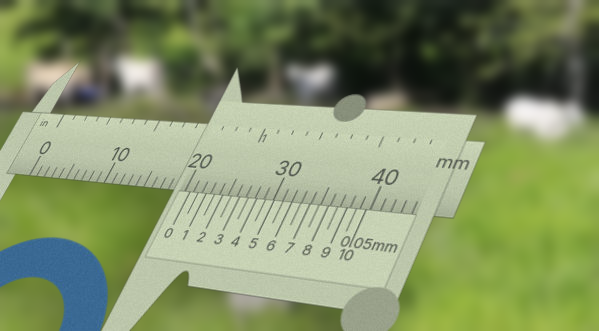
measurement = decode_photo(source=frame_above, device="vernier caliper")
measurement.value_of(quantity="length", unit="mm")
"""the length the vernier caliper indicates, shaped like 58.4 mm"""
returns 20.6 mm
